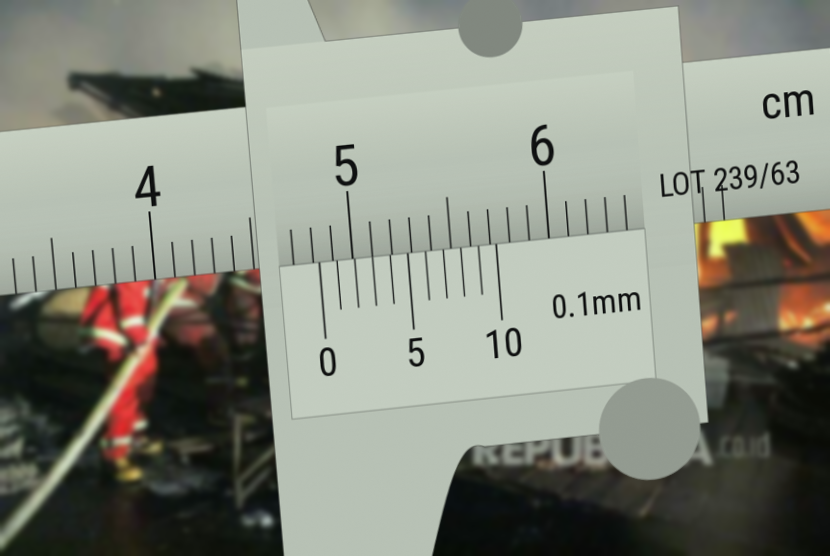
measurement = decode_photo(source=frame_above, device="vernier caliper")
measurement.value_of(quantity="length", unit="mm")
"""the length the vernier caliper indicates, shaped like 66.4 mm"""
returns 48.3 mm
